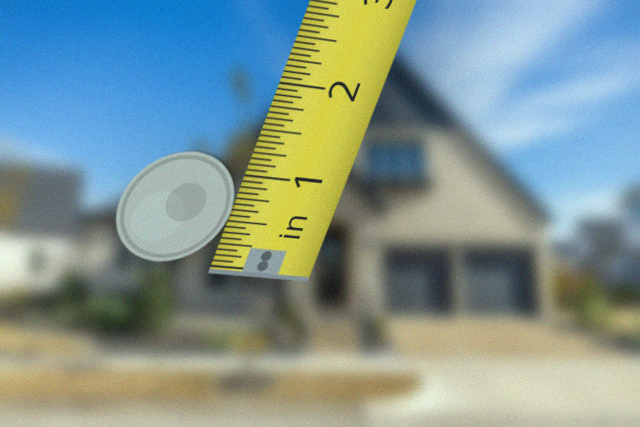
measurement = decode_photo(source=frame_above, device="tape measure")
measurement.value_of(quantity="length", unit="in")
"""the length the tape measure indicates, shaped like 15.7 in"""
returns 1.1875 in
